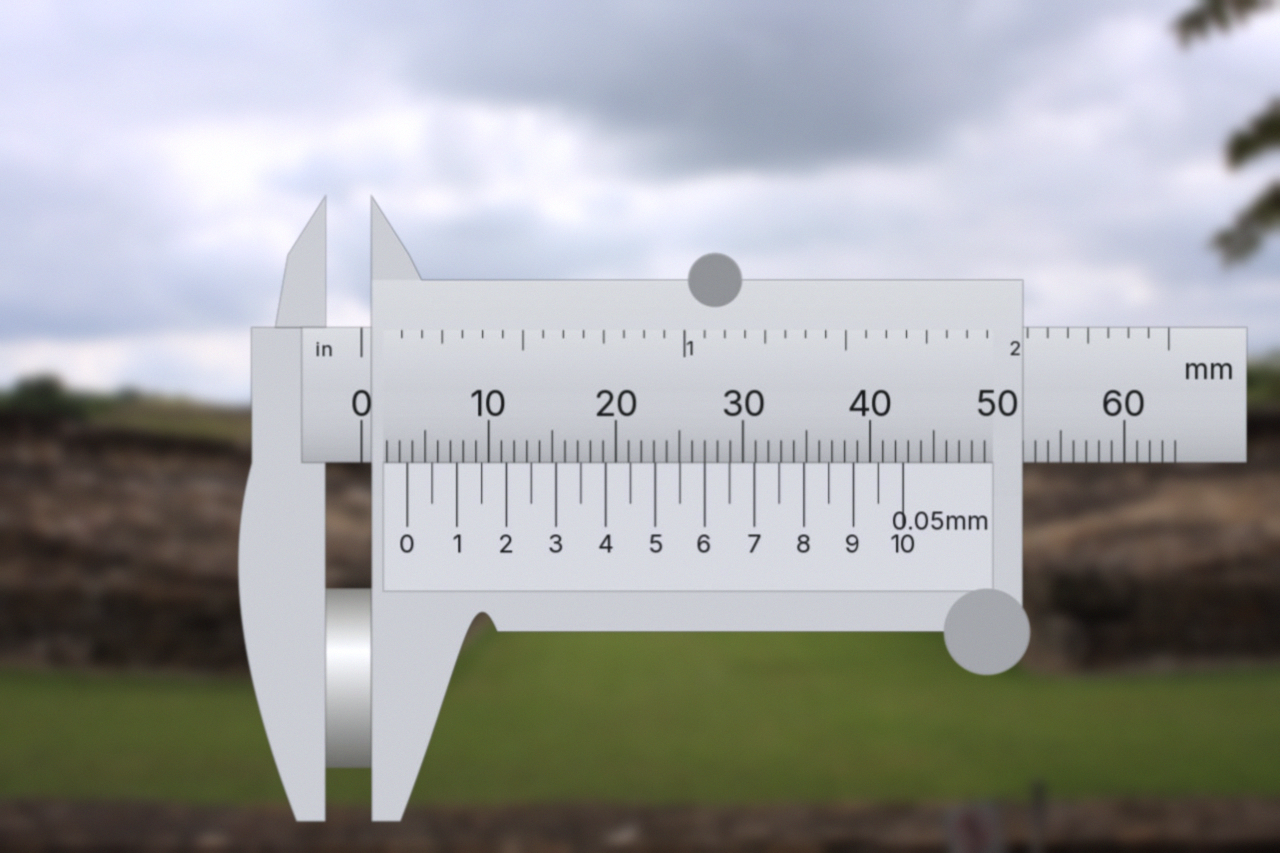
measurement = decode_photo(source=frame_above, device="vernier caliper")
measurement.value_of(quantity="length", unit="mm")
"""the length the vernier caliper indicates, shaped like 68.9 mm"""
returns 3.6 mm
